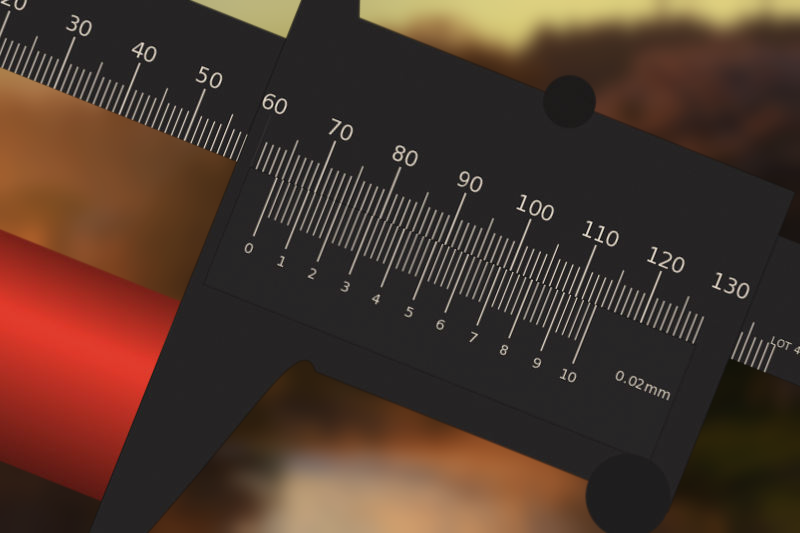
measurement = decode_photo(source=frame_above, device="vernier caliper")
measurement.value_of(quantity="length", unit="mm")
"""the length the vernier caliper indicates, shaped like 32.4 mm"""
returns 64.2 mm
